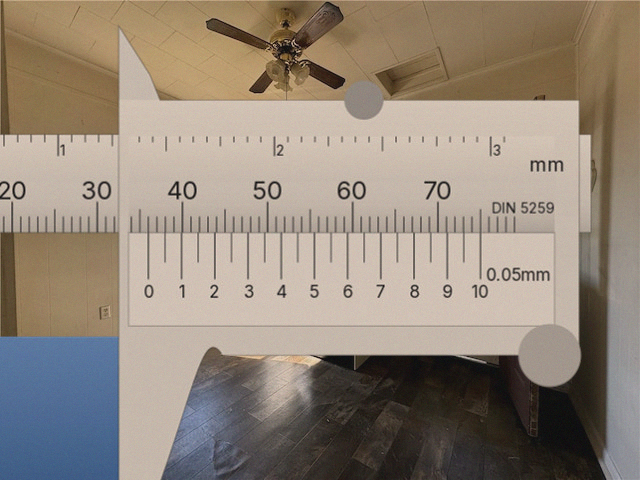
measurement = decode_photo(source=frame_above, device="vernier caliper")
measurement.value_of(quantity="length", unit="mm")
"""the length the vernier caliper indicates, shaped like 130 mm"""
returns 36.0 mm
